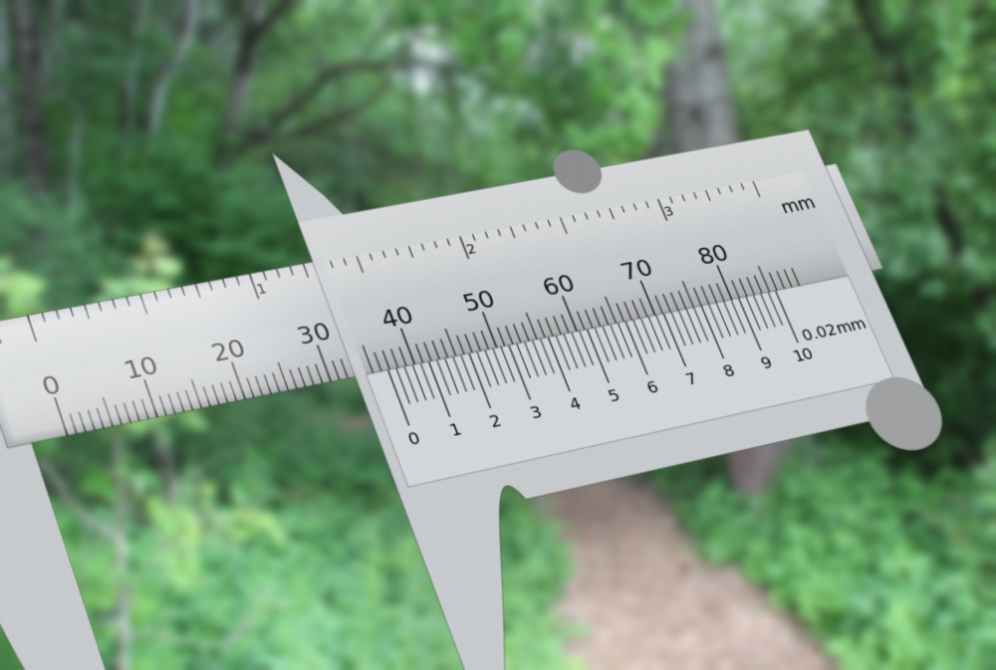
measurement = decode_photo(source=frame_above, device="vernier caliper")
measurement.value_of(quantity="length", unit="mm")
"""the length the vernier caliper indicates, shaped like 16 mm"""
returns 36.8 mm
